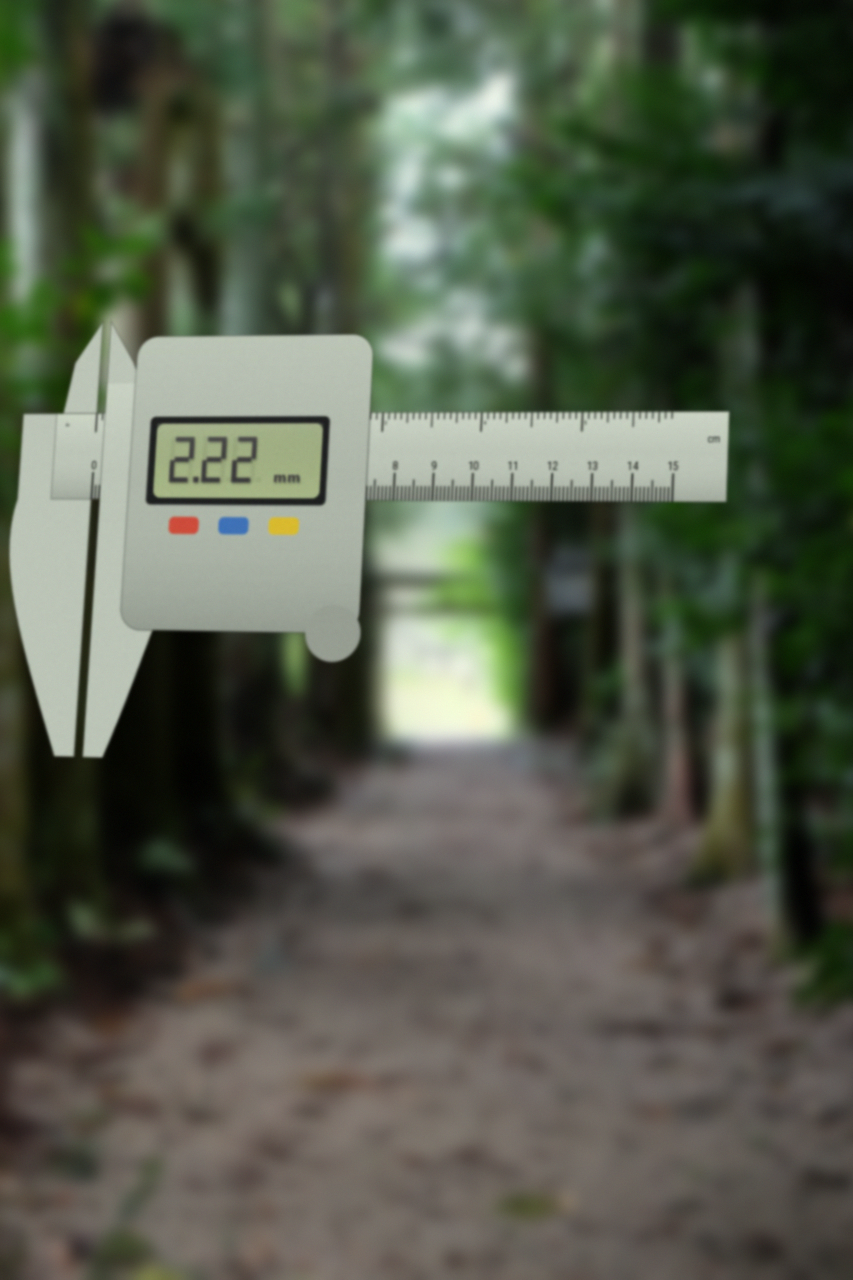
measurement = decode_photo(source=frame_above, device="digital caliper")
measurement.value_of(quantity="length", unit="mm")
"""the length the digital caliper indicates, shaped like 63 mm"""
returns 2.22 mm
